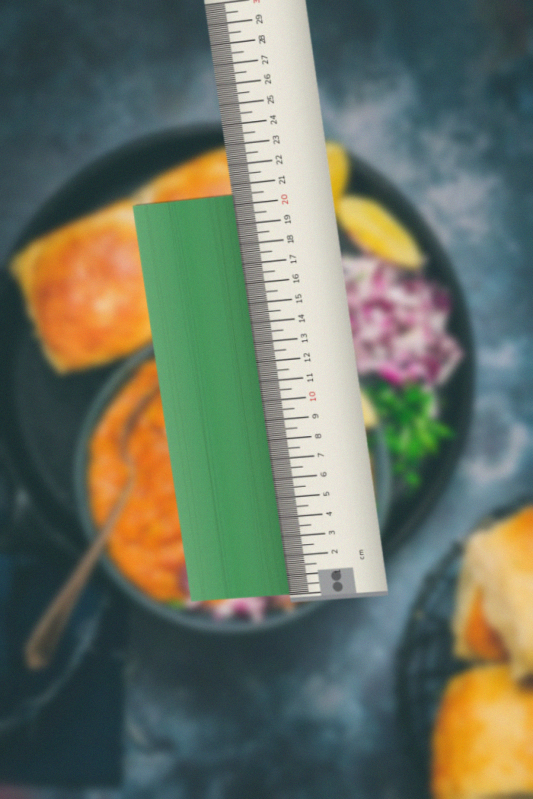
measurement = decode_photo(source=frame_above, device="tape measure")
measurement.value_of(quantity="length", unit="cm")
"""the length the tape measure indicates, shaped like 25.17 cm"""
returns 20.5 cm
